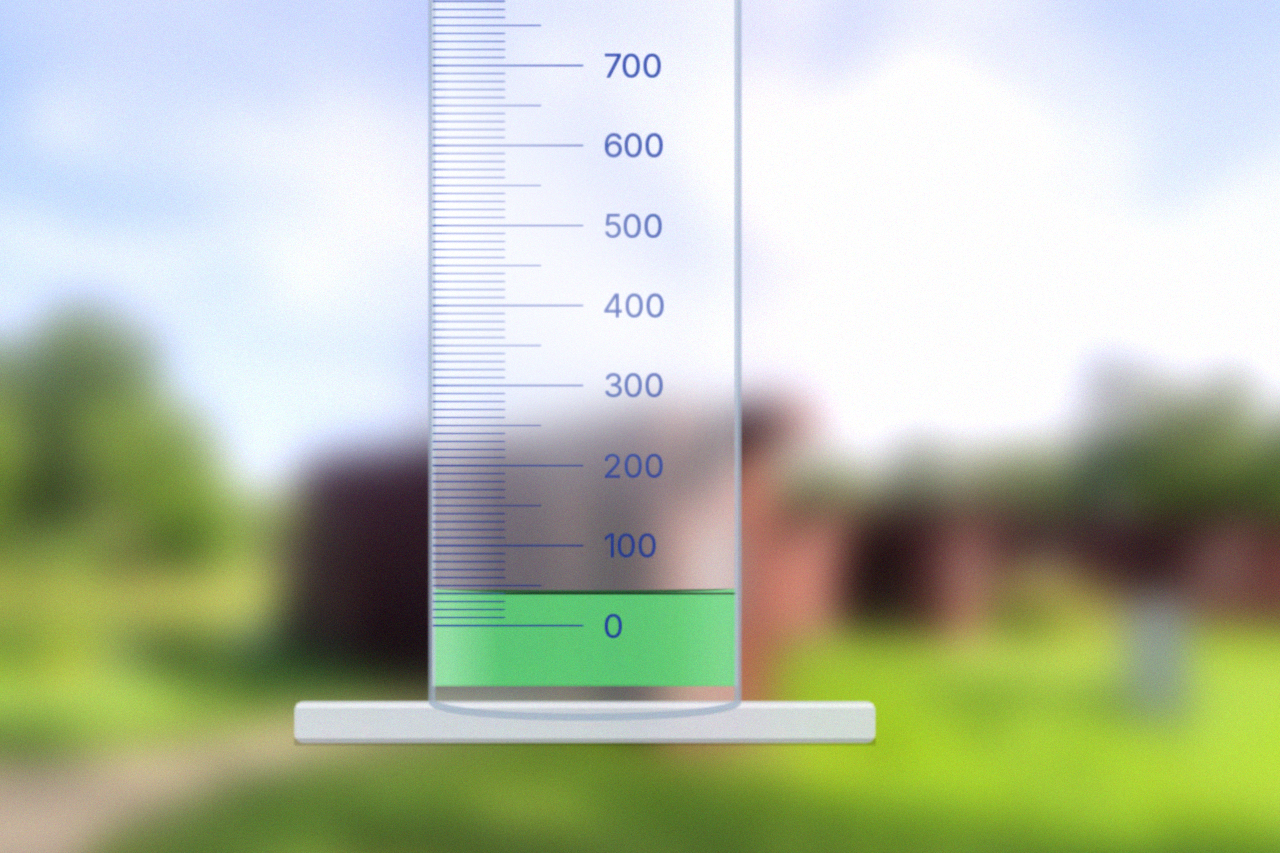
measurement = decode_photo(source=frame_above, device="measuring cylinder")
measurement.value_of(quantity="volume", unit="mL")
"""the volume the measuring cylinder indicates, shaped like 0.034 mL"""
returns 40 mL
